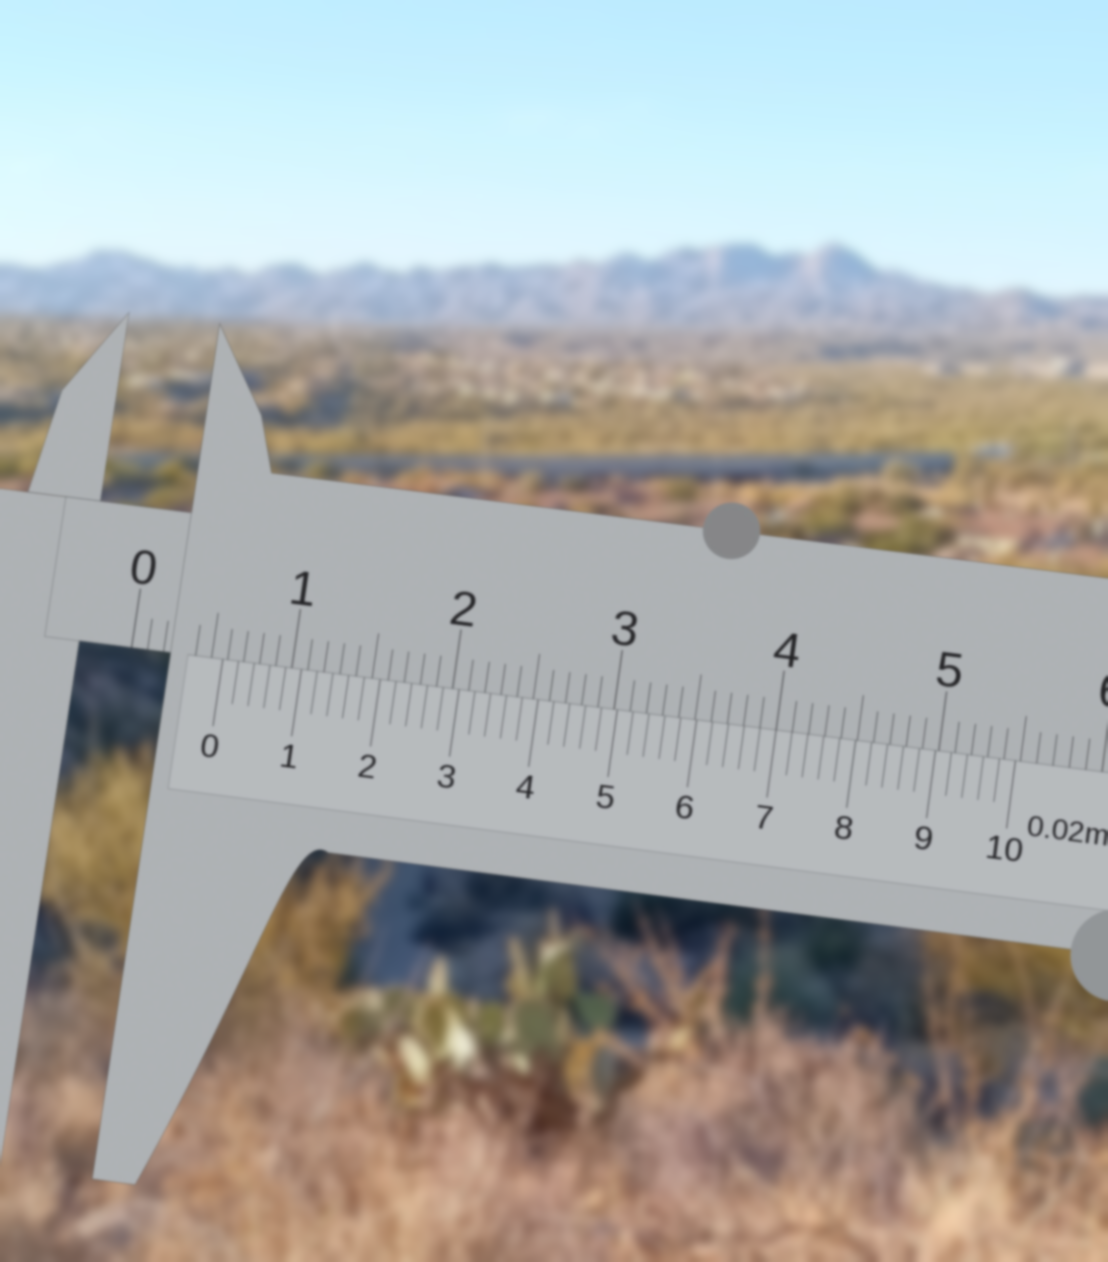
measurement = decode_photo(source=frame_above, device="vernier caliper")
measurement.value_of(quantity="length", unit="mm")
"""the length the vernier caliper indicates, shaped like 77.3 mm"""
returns 5.7 mm
